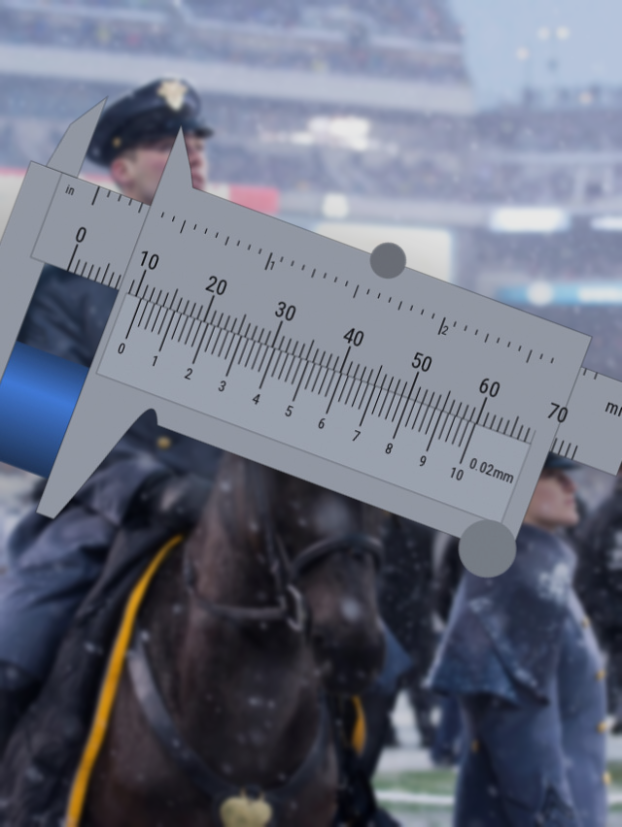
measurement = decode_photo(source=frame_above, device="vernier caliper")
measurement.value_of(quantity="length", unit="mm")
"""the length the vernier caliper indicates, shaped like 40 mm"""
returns 10.8 mm
